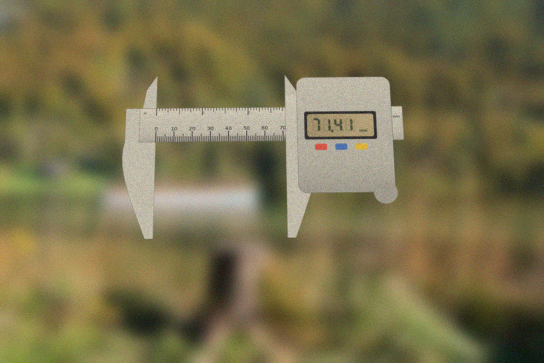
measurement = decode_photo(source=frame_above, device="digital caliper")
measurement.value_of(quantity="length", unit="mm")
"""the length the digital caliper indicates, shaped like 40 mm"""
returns 71.41 mm
